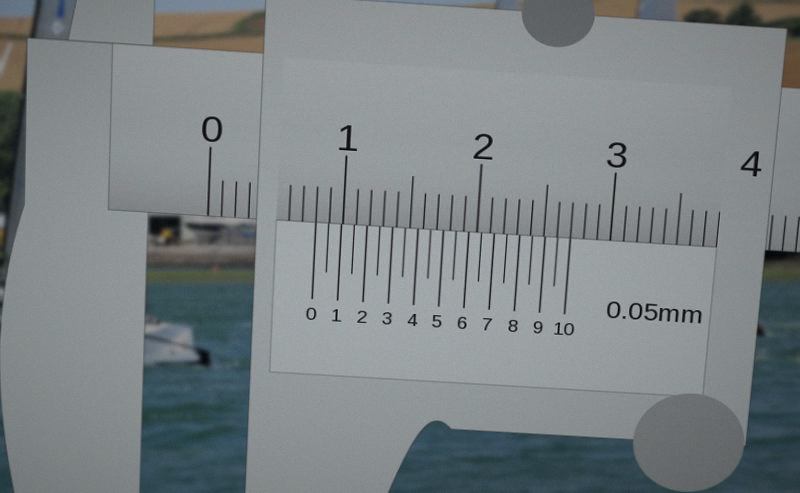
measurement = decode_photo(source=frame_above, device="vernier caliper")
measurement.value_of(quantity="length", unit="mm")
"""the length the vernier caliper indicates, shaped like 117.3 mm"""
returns 8.0 mm
